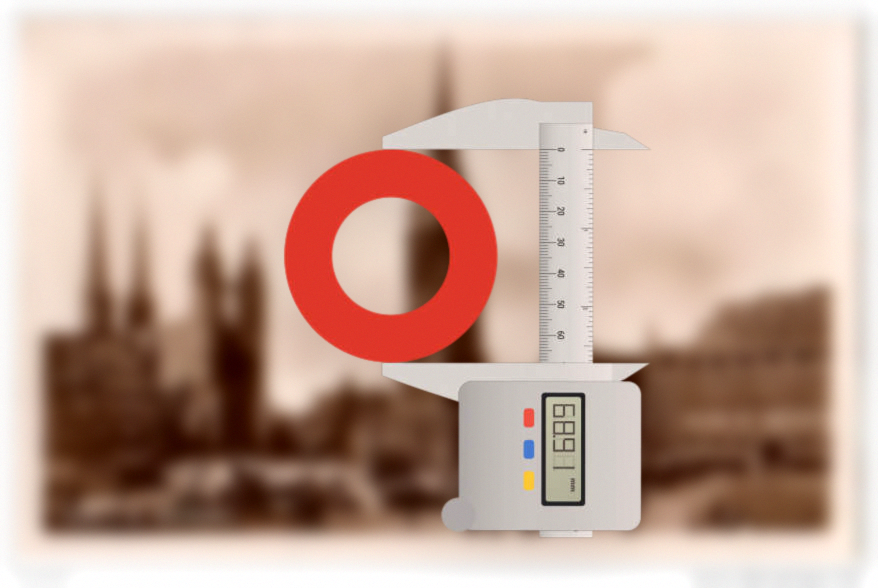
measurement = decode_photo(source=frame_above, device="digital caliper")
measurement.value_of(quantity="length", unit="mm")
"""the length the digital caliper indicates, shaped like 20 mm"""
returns 68.91 mm
